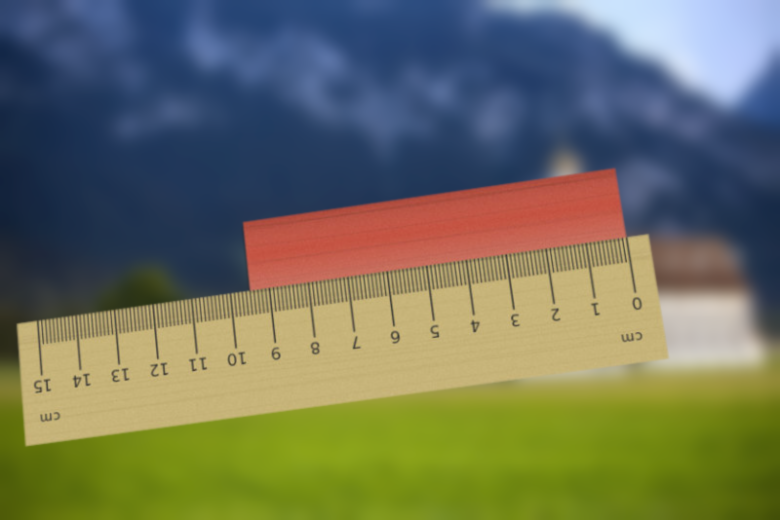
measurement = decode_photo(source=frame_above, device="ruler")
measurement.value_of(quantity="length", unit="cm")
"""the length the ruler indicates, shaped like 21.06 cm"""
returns 9.5 cm
